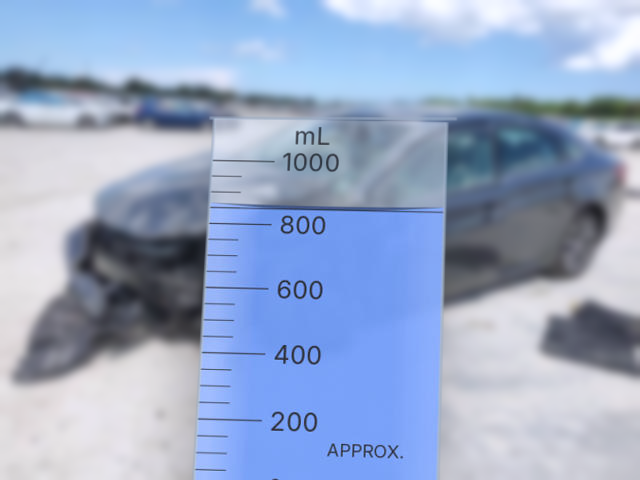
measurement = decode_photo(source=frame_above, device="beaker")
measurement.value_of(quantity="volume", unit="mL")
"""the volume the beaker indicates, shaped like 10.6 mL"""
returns 850 mL
